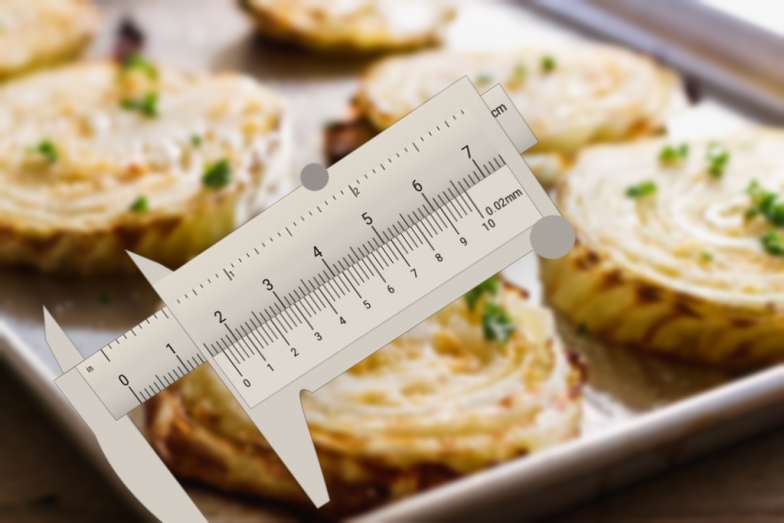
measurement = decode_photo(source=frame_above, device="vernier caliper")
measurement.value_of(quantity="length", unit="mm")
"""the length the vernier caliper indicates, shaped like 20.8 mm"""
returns 17.0 mm
